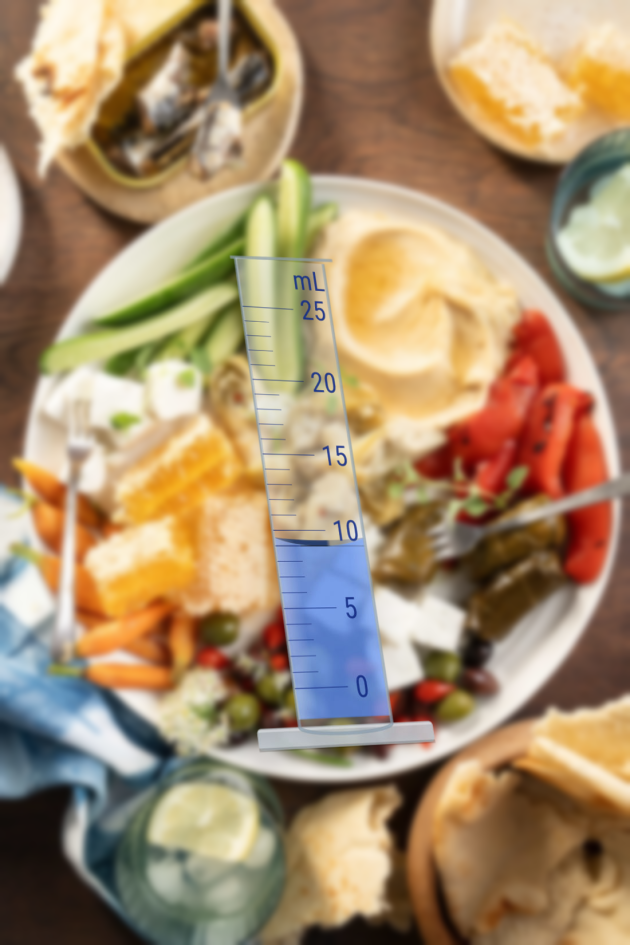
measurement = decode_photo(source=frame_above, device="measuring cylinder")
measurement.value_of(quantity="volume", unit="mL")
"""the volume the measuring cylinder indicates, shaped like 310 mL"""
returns 9 mL
